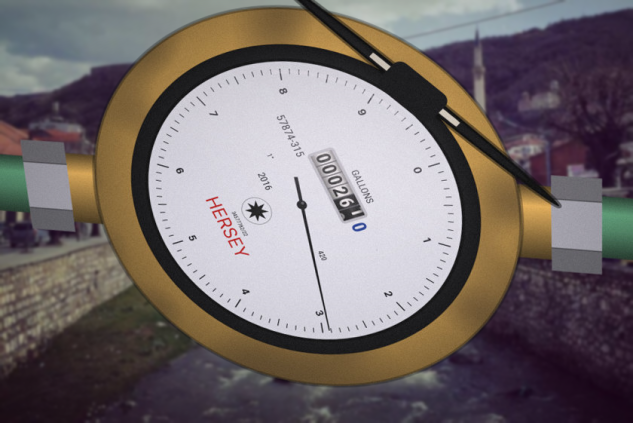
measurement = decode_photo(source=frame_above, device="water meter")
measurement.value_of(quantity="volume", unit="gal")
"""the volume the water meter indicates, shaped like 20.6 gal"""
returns 2612.9 gal
